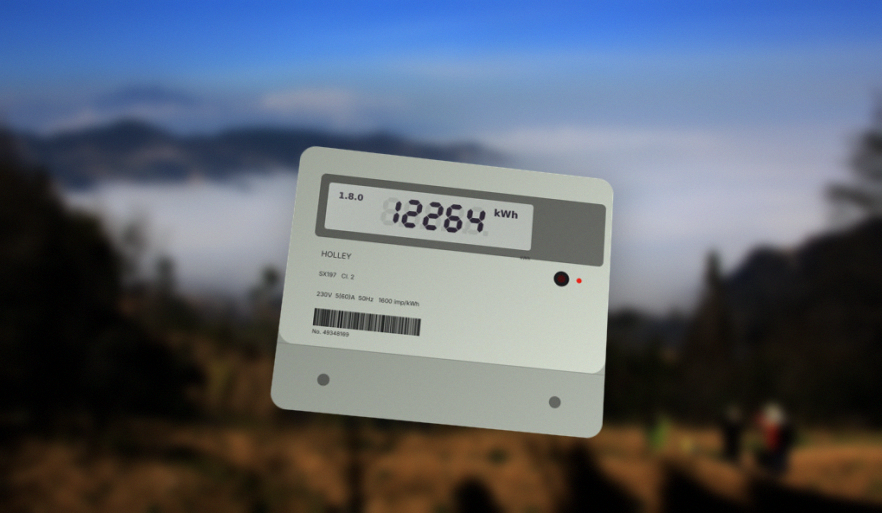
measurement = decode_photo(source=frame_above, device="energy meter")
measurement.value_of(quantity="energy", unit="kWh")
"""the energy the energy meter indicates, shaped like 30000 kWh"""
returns 12264 kWh
